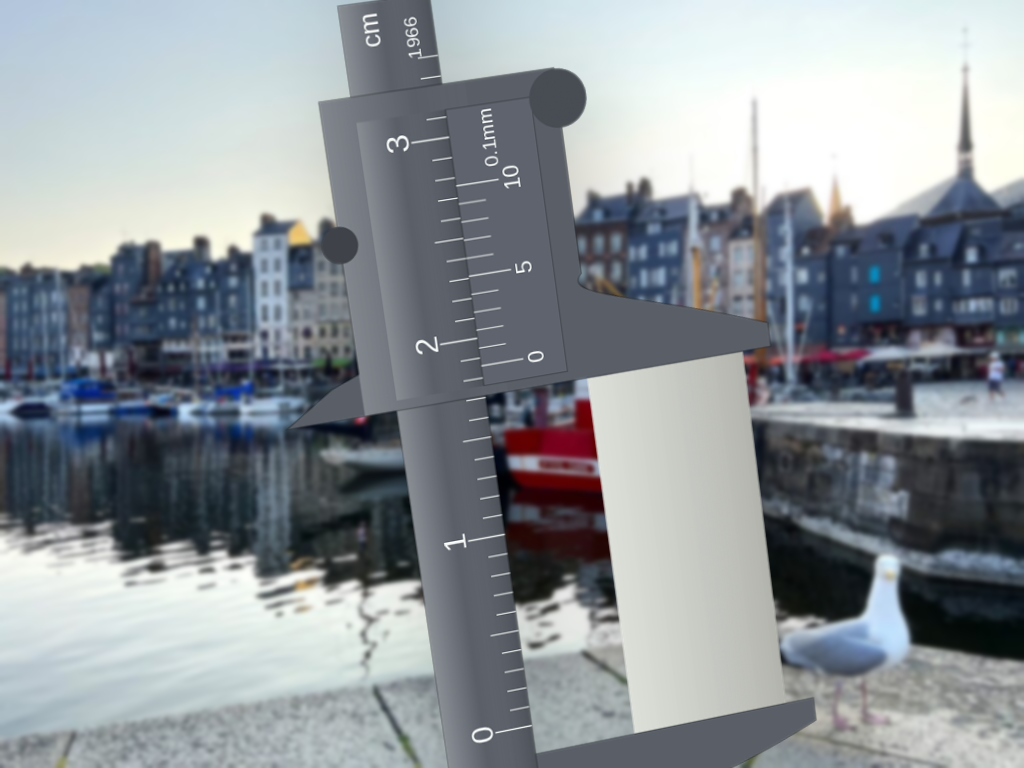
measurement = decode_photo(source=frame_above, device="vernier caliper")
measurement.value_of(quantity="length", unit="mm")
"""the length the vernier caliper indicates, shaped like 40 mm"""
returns 18.6 mm
